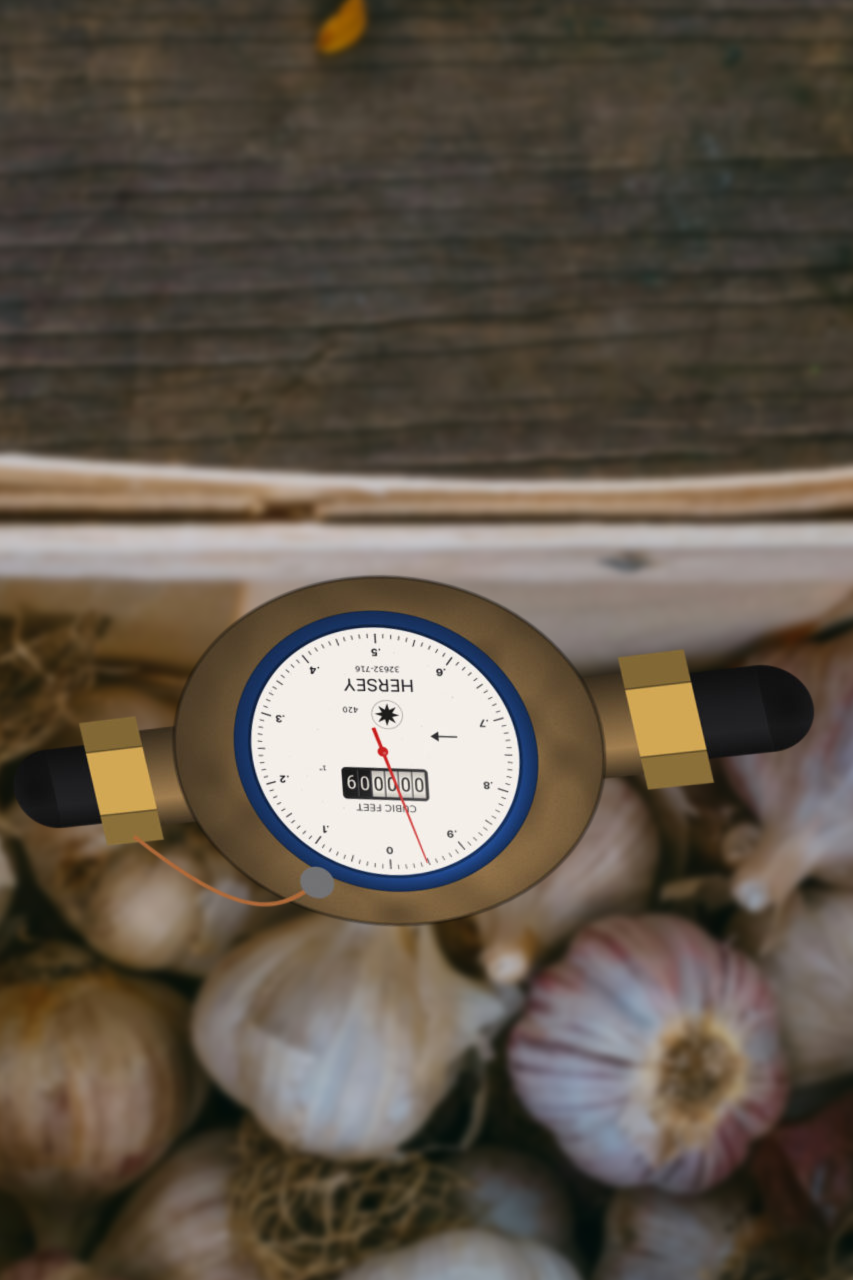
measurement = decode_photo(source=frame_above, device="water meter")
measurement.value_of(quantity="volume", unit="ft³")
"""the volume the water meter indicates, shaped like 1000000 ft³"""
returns 8.95 ft³
